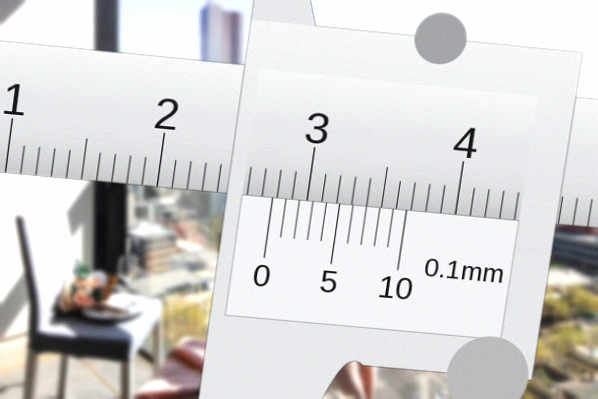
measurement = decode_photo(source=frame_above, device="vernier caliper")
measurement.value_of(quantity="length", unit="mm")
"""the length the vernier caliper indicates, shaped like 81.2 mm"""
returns 27.7 mm
